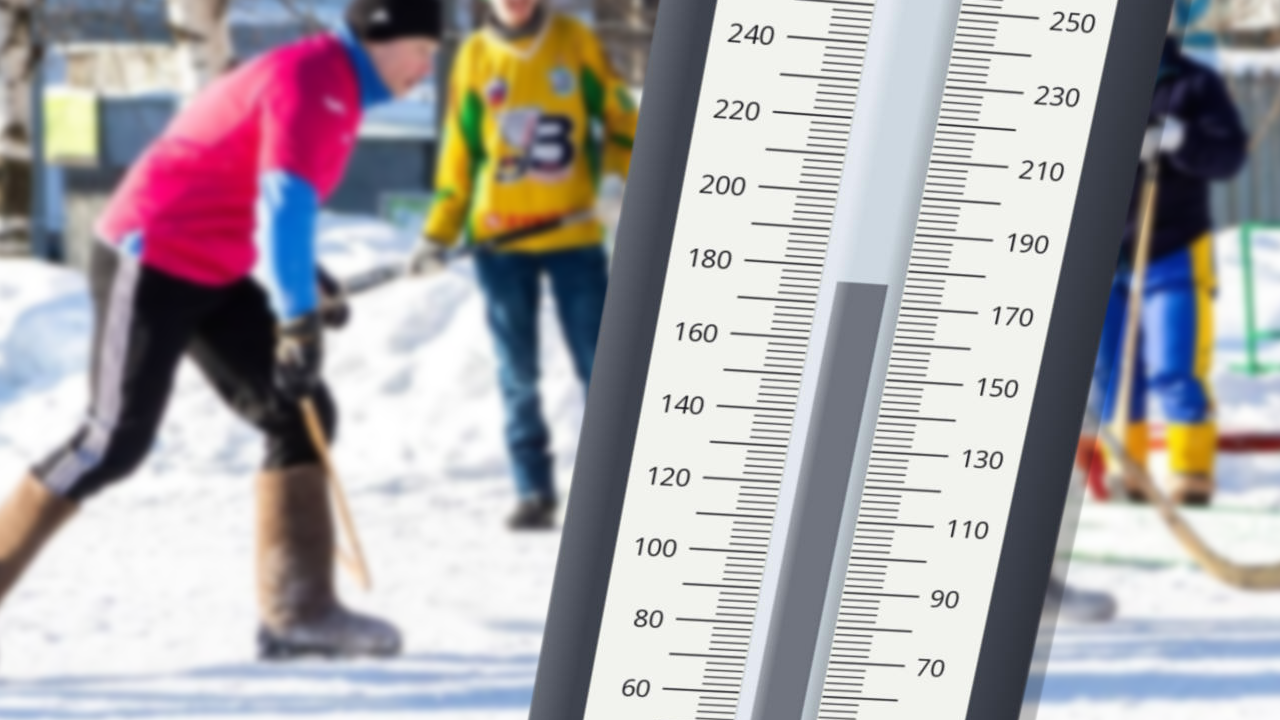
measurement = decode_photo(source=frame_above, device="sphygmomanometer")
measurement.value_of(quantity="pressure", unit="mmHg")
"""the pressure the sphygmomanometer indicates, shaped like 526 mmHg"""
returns 176 mmHg
